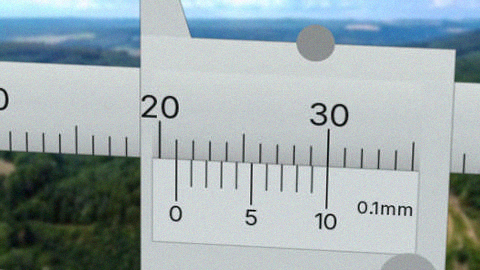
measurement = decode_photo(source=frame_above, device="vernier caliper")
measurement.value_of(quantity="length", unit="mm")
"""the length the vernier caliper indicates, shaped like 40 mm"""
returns 21.0 mm
